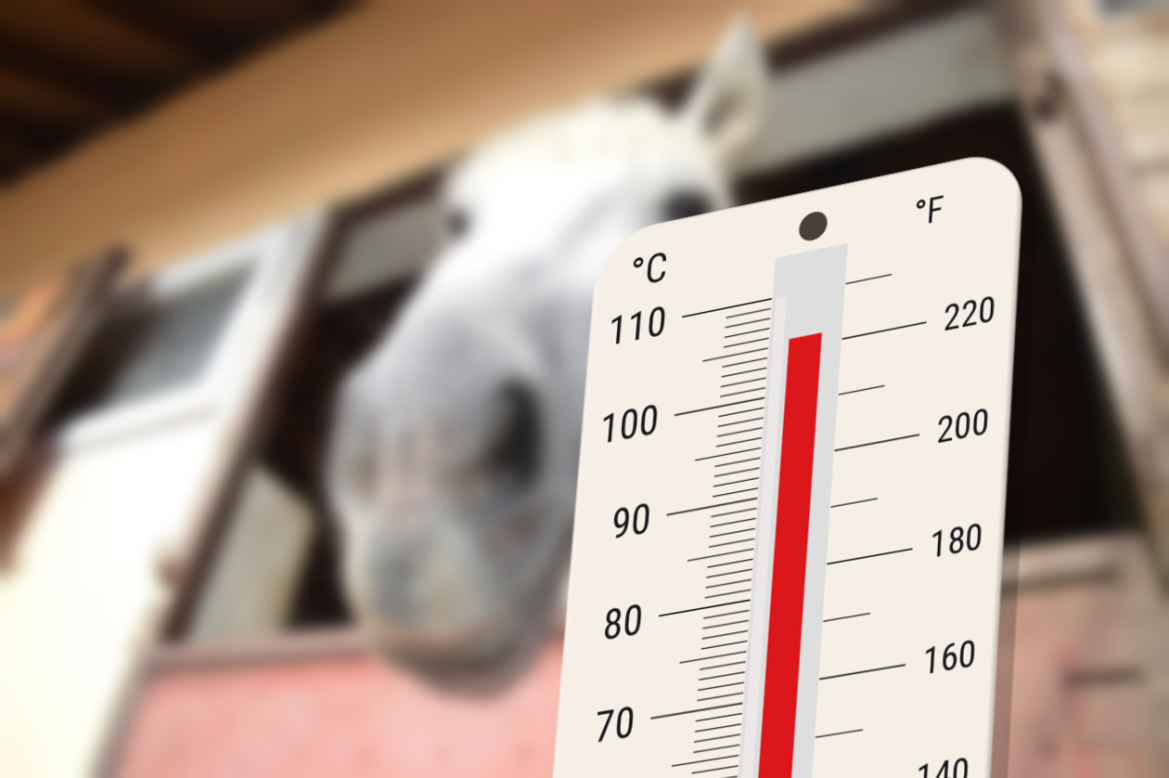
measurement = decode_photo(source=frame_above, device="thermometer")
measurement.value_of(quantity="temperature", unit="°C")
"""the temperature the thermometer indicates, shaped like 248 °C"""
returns 105.5 °C
